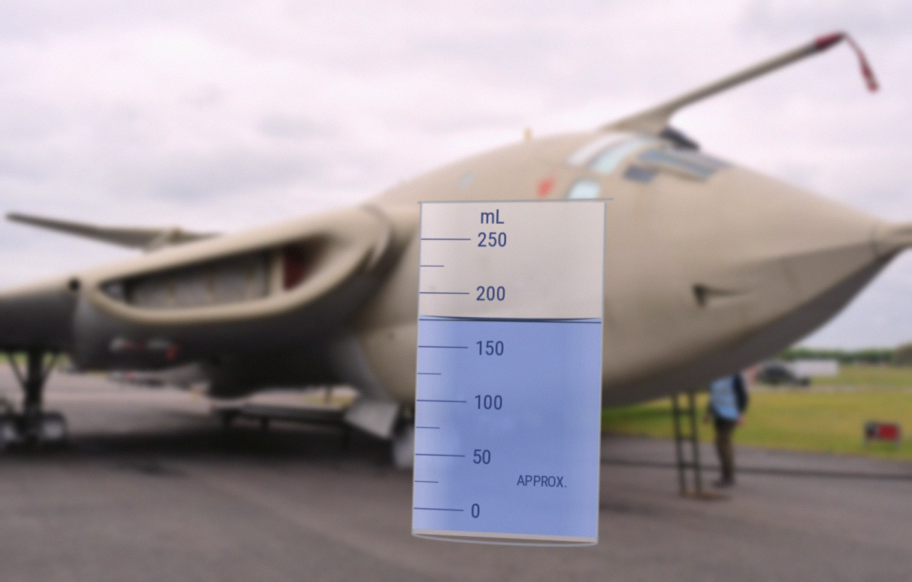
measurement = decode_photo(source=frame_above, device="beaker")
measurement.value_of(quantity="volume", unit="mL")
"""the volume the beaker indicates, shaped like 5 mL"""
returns 175 mL
